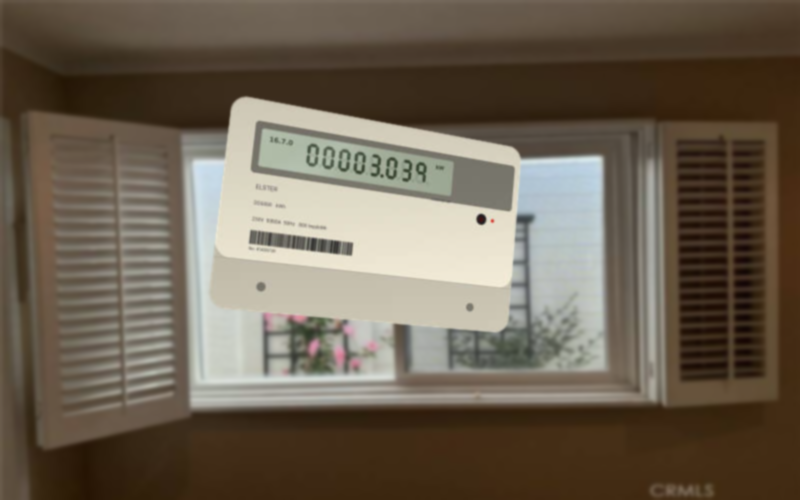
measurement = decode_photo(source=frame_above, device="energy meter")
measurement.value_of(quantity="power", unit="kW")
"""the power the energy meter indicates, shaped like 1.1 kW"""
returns 3.039 kW
